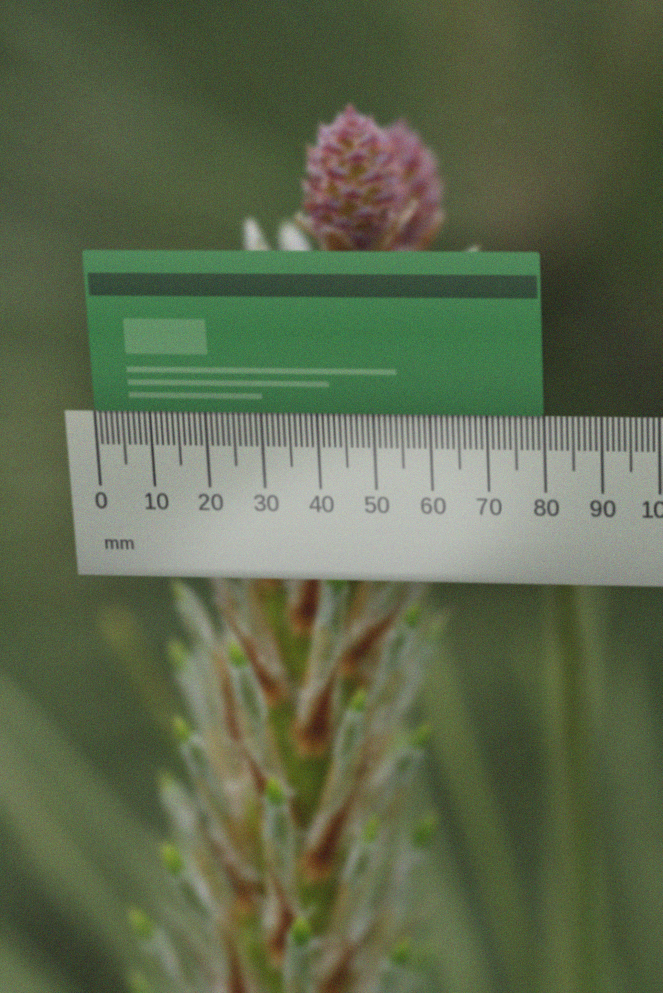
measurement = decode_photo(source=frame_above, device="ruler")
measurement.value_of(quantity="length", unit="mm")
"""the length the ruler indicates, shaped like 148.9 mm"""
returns 80 mm
